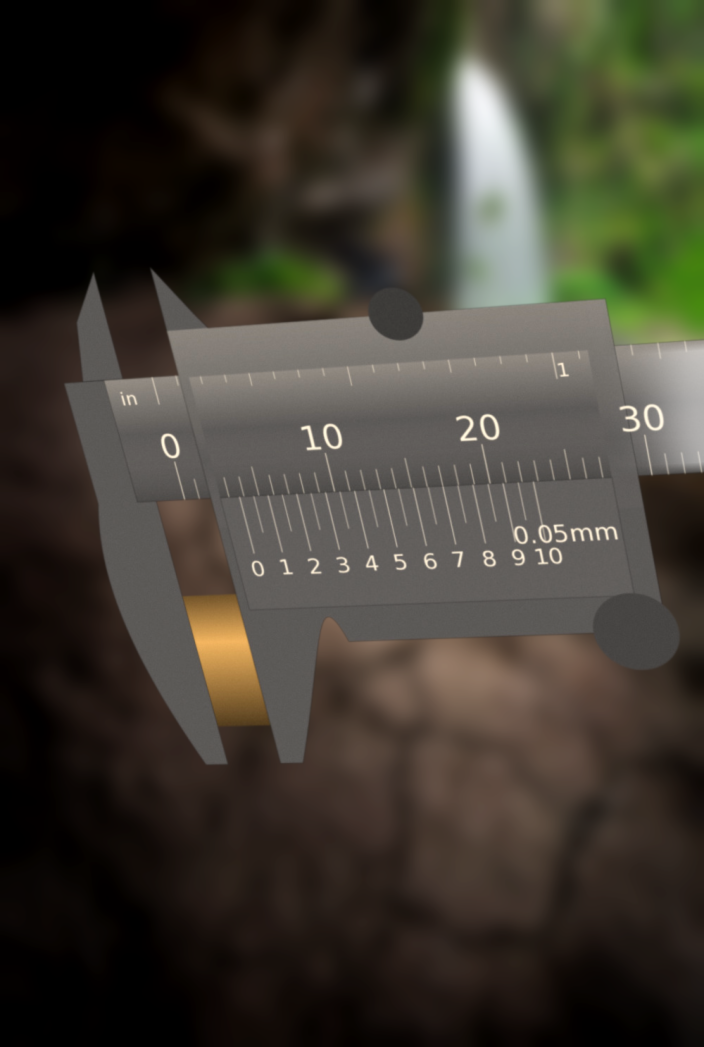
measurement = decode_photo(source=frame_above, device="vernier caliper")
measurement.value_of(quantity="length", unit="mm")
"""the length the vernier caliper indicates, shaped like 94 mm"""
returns 3.7 mm
